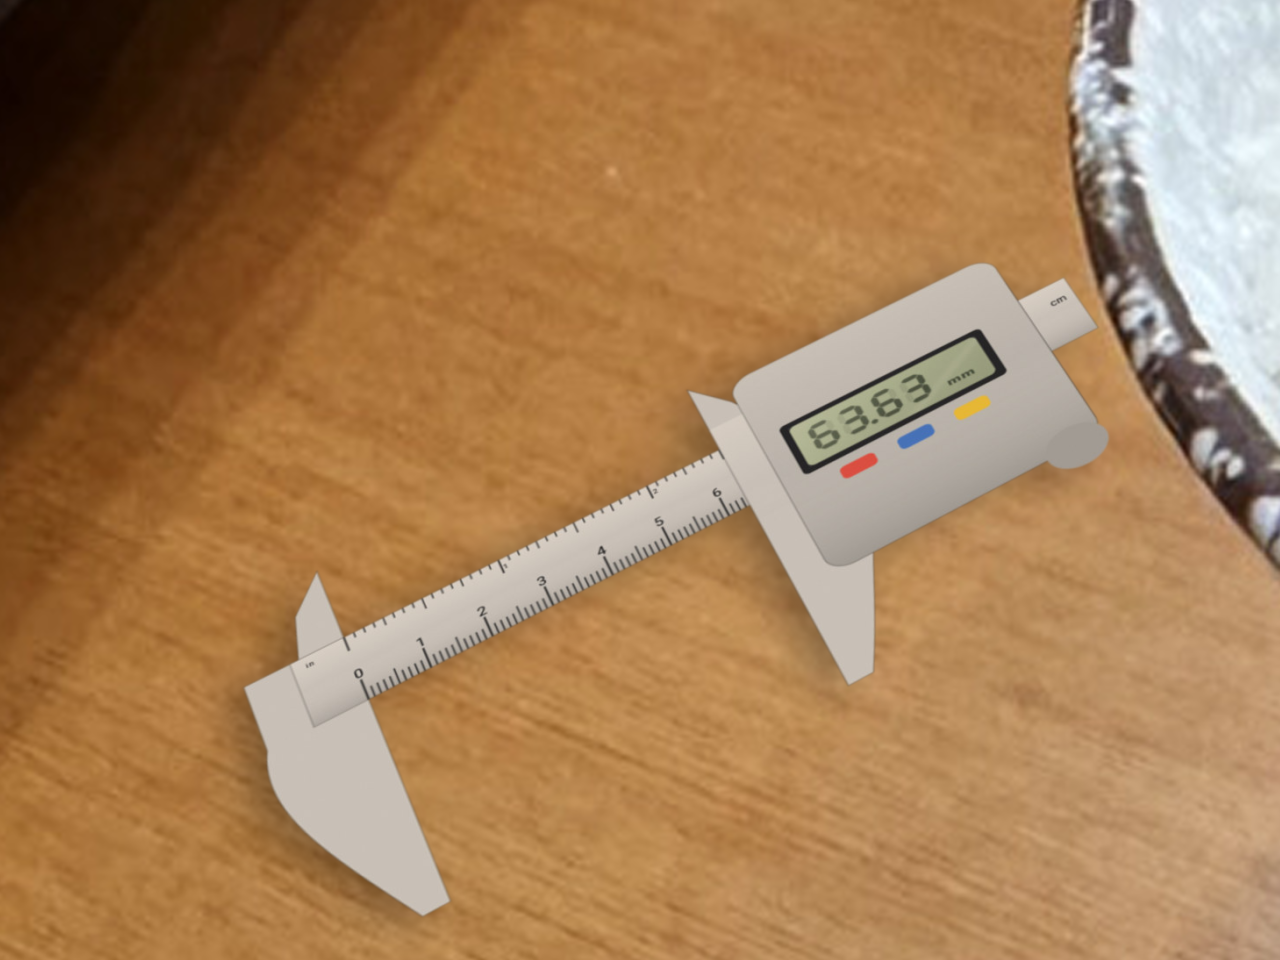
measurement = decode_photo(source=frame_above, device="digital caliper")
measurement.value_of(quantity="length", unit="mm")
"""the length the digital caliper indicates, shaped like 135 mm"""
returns 63.63 mm
